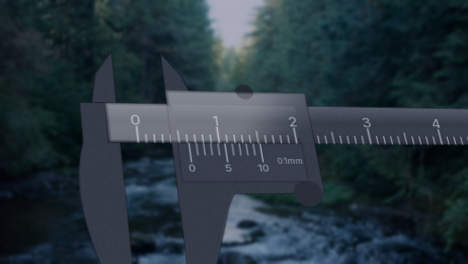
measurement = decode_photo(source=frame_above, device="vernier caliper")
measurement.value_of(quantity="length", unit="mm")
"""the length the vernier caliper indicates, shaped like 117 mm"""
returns 6.2 mm
